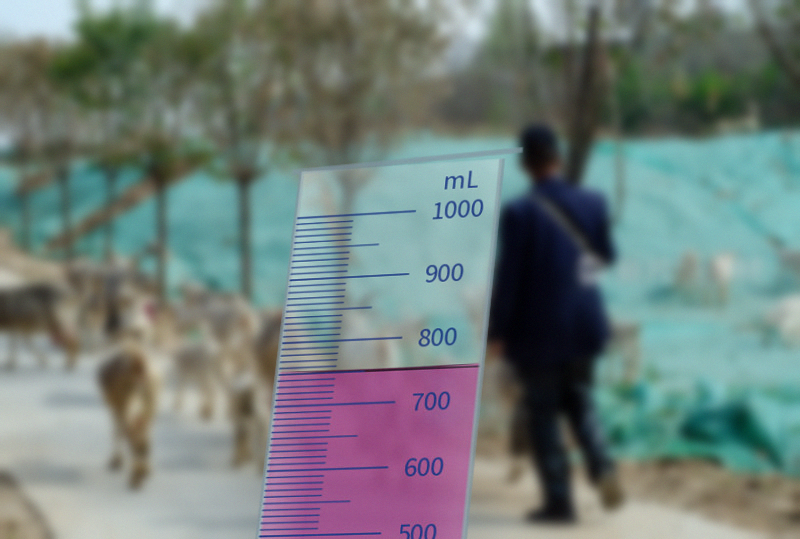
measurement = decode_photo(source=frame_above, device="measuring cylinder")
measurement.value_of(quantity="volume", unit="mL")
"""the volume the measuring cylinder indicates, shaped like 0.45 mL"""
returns 750 mL
